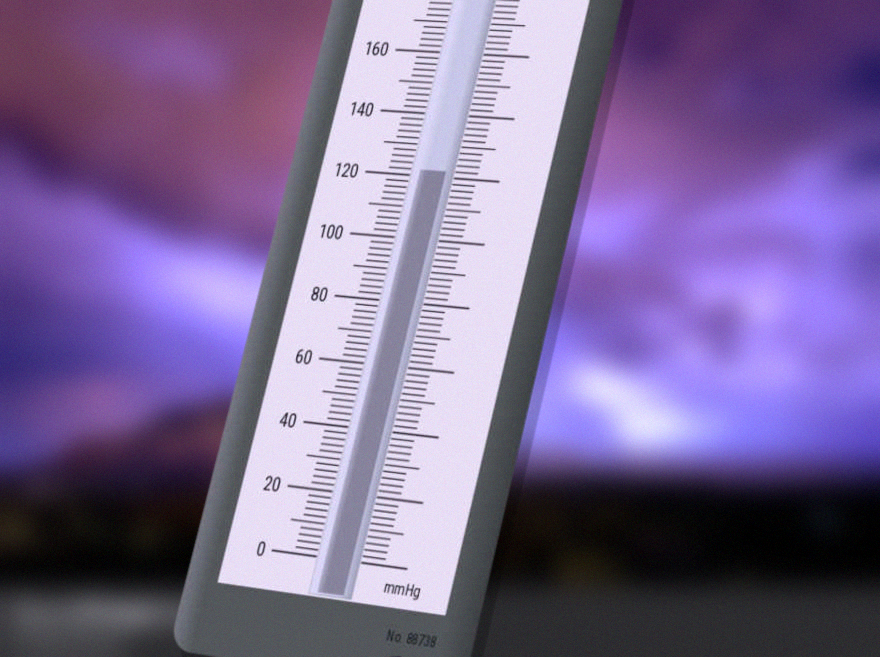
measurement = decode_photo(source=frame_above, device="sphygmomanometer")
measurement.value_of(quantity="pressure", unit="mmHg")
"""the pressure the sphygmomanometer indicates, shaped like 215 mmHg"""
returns 122 mmHg
